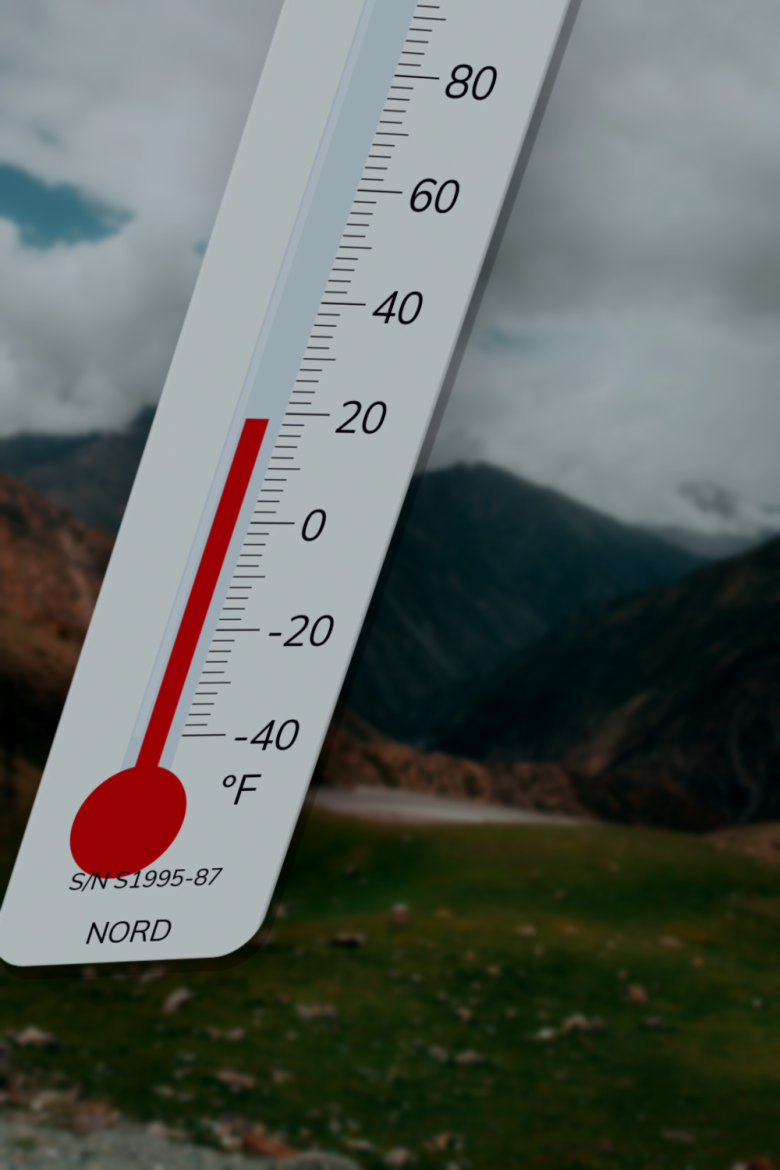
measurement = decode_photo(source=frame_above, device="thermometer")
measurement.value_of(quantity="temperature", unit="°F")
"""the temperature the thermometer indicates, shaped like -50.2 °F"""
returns 19 °F
